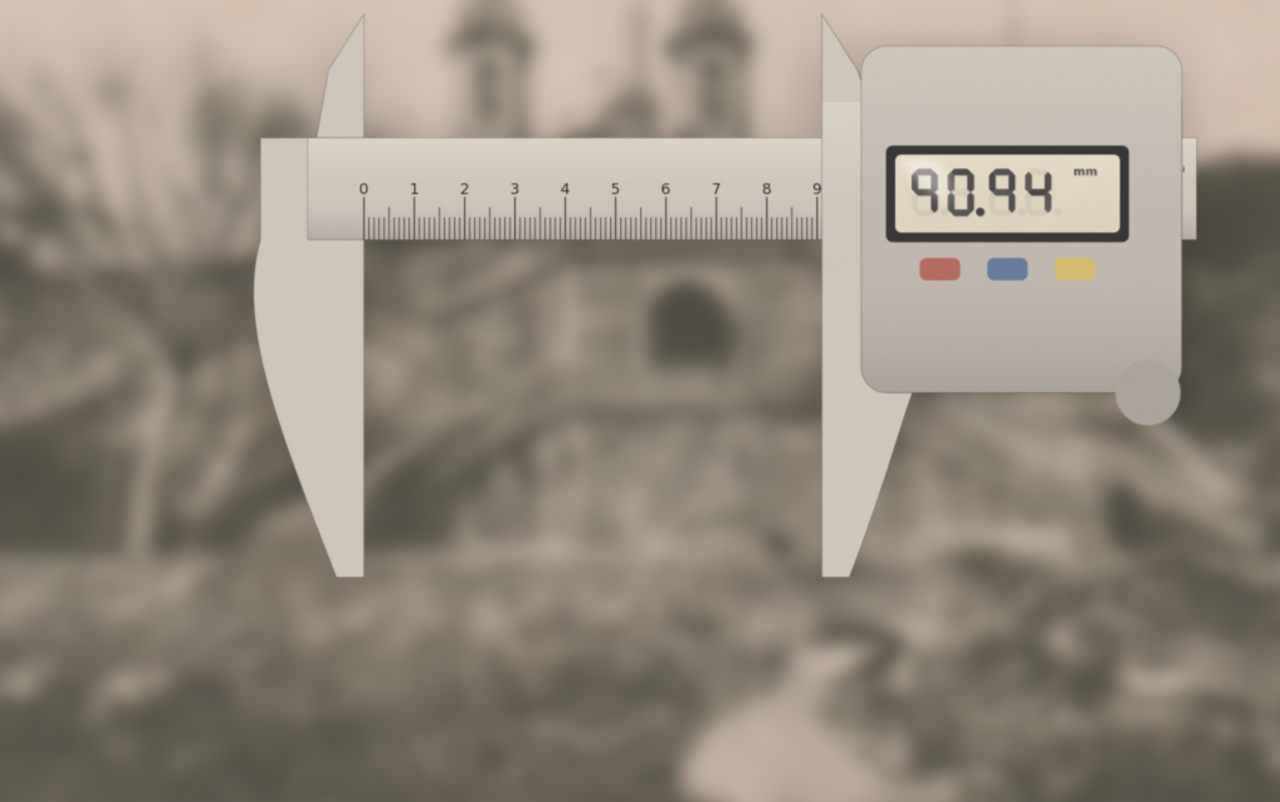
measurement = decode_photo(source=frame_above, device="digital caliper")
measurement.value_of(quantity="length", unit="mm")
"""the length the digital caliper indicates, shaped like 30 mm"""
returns 90.94 mm
